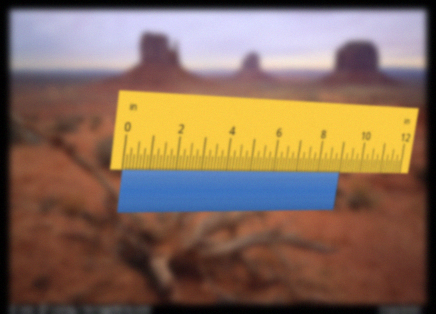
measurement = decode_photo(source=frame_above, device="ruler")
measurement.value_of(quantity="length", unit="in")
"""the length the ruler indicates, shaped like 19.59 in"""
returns 9 in
